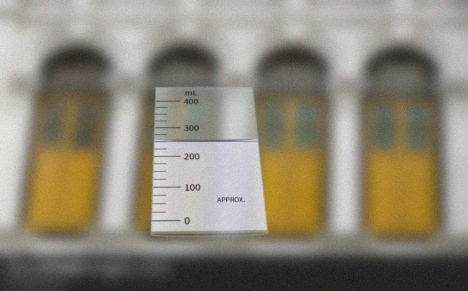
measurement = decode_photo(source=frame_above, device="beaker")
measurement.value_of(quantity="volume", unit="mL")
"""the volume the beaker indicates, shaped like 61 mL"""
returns 250 mL
